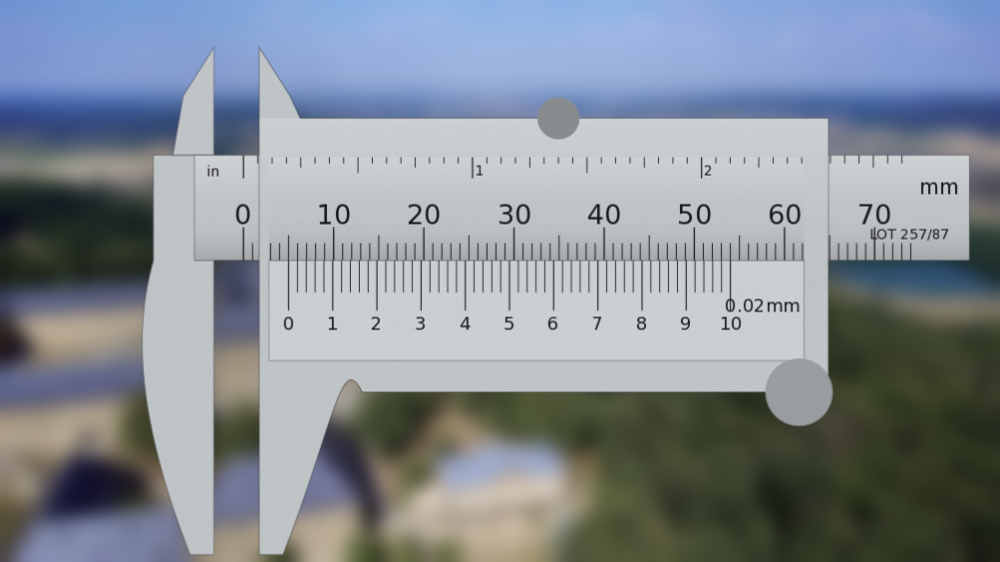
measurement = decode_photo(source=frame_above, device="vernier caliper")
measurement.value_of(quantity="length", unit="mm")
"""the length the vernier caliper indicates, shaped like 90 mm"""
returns 5.0 mm
